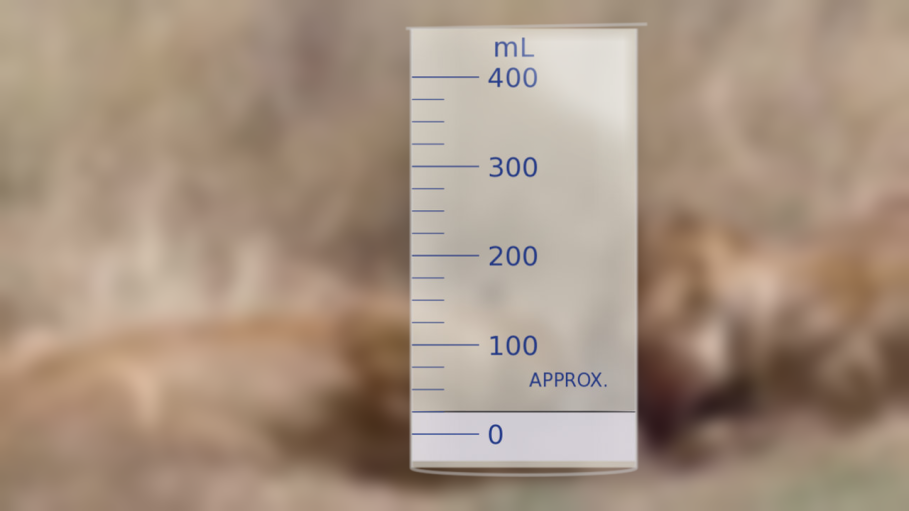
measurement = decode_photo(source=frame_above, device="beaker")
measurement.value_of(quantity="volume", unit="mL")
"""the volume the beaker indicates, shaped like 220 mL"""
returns 25 mL
